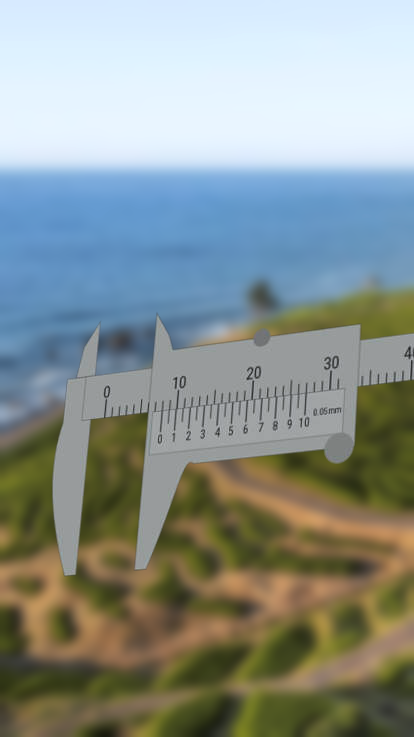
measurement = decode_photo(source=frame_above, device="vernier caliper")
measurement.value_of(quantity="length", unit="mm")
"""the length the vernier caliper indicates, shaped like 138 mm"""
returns 8.0 mm
